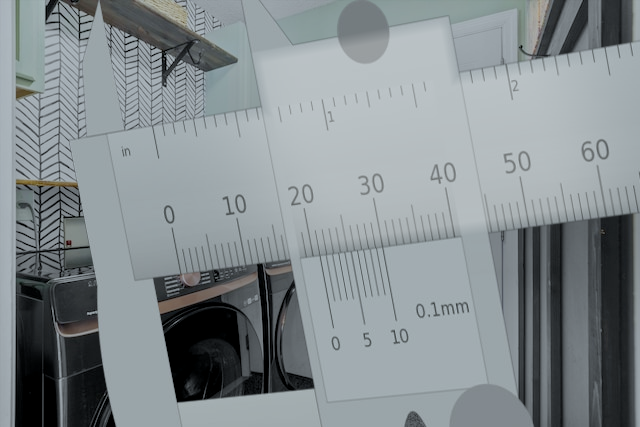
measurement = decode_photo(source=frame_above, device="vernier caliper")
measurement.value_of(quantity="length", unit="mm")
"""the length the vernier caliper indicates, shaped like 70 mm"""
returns 21.0 mm
